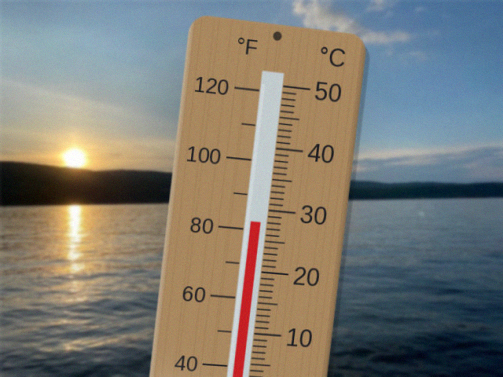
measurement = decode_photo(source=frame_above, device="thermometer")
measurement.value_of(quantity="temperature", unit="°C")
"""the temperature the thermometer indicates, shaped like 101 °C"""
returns 28 °C
